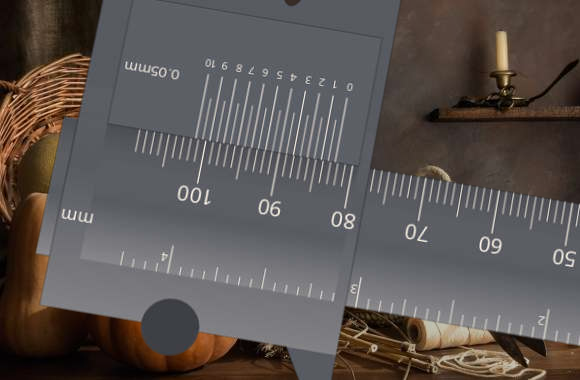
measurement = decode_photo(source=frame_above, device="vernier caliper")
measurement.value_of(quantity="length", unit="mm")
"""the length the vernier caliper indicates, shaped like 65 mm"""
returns 82.4 mm
